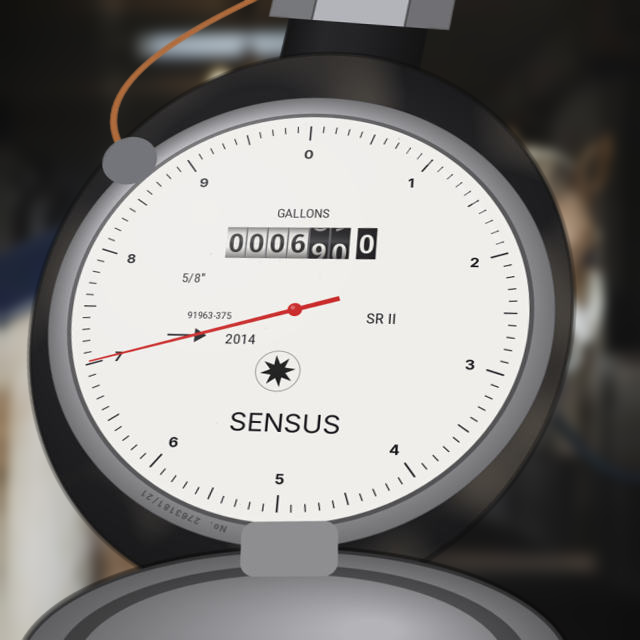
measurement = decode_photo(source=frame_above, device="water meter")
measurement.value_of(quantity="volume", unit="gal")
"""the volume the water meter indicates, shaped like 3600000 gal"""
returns 6897.0 gal
